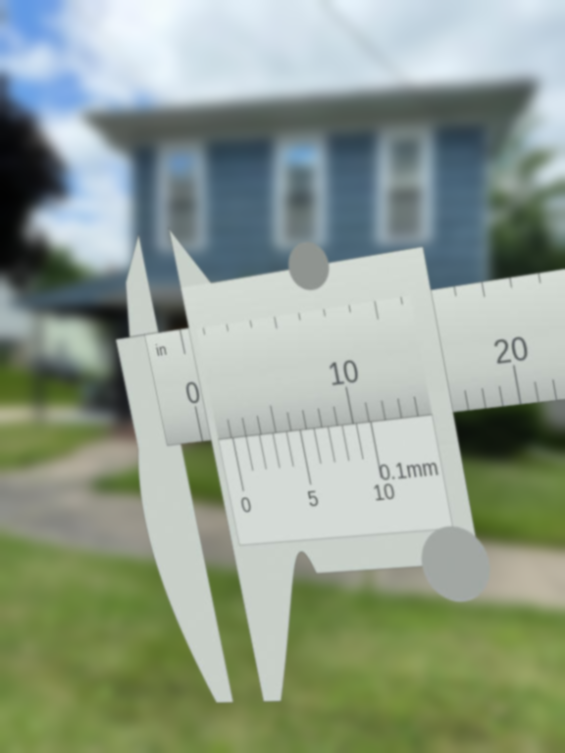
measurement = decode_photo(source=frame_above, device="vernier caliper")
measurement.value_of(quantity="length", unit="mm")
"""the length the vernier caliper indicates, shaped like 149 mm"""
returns 2.1 mm
